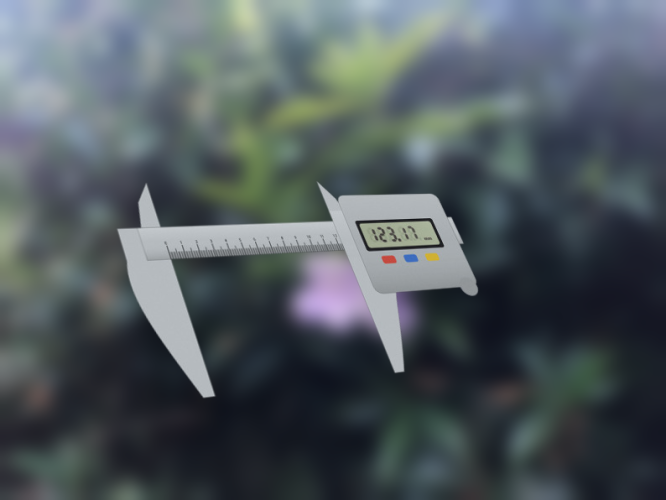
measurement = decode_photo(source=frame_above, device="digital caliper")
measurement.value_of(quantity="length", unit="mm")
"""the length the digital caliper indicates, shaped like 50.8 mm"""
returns 123.17 mm
